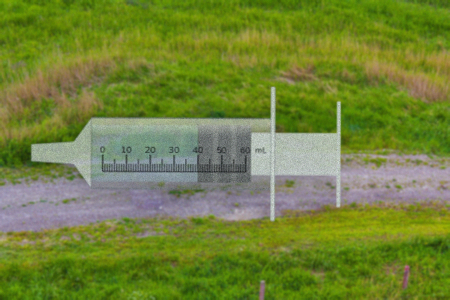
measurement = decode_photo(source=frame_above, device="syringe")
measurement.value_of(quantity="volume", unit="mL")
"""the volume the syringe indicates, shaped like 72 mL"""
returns 40 mL
